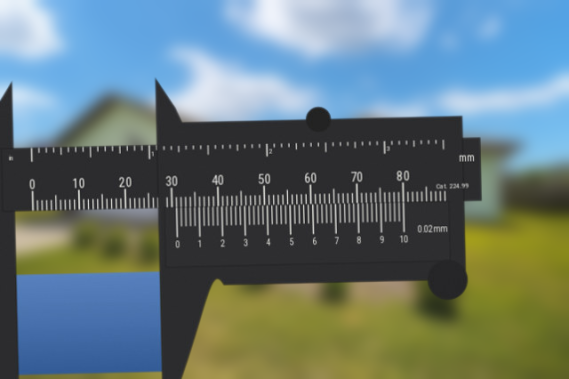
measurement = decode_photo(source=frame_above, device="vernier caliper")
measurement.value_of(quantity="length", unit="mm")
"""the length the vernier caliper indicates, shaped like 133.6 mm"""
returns 31.0 mm
